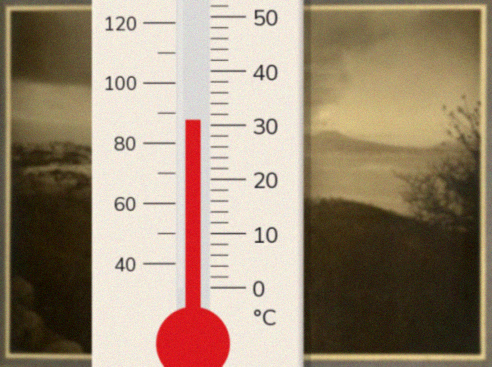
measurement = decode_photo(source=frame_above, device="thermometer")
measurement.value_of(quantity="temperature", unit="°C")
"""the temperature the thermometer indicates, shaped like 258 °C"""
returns 31 °C
